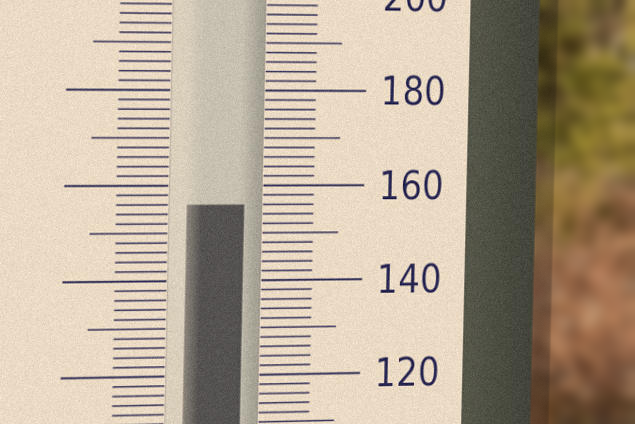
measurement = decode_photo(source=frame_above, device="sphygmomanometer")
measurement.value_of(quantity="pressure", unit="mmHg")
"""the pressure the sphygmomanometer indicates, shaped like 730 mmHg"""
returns 156 mmHg
